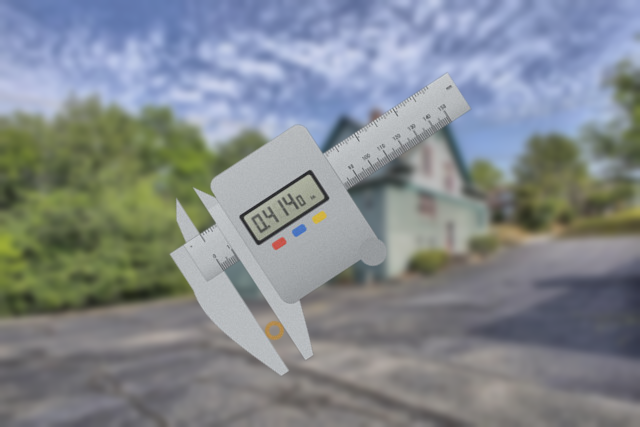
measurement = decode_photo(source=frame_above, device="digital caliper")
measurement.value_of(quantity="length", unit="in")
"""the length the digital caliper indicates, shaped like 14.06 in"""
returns 0.4140 in
